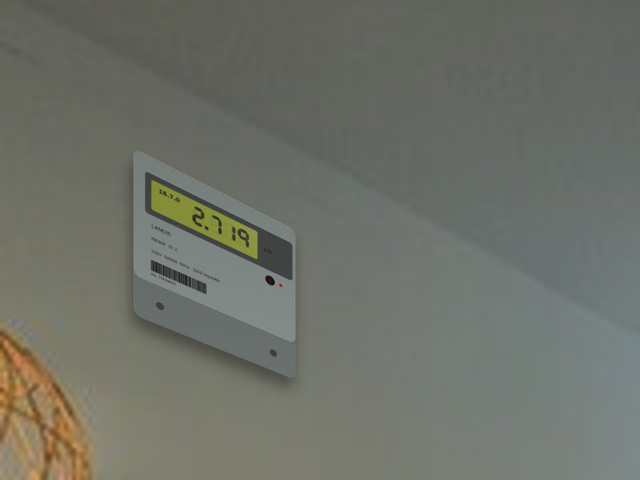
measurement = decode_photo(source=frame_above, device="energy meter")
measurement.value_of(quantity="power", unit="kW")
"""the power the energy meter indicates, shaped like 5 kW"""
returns 2.719 kW
